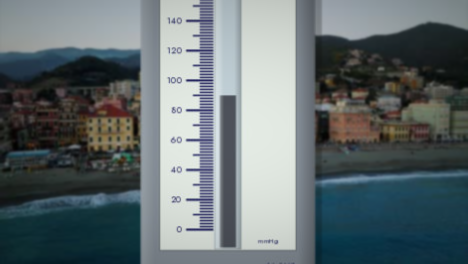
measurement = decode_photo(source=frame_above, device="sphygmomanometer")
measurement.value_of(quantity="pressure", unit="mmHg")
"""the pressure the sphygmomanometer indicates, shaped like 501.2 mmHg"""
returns 90 mmHg
